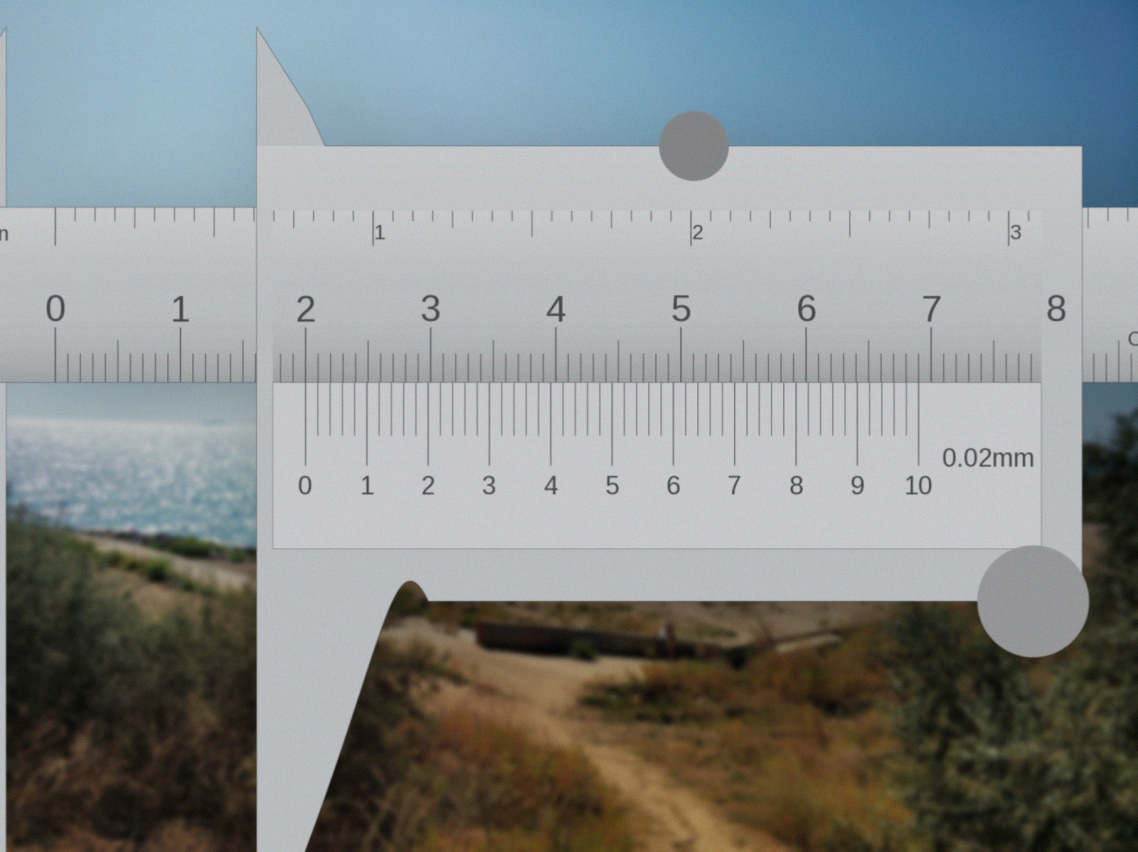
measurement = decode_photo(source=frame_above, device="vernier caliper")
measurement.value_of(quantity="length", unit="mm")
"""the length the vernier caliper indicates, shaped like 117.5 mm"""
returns 20.0 mm
